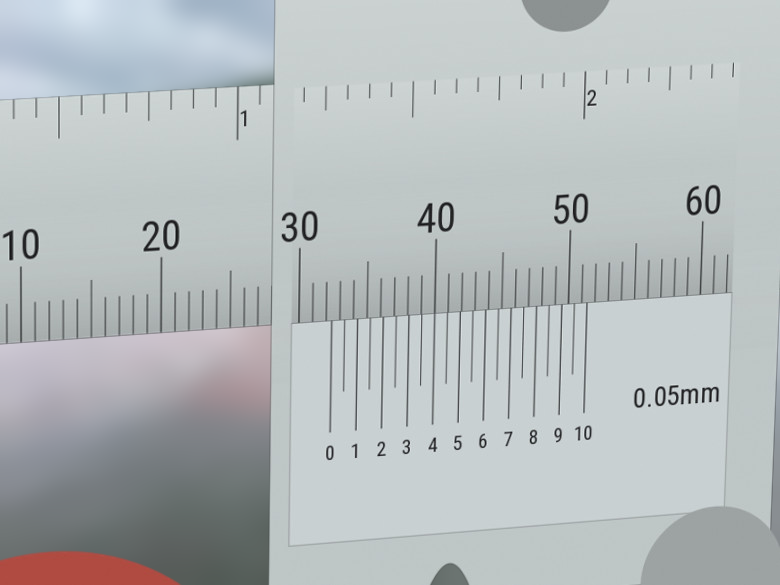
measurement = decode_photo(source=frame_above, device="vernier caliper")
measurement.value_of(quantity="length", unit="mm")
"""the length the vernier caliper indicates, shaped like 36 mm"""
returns 32.4 mm
